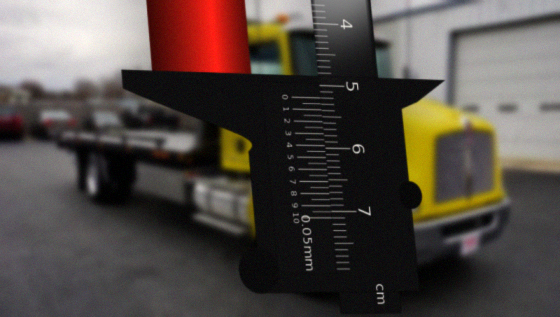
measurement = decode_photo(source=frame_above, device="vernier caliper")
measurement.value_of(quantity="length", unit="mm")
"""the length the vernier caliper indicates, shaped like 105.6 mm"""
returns 52.0 mm
